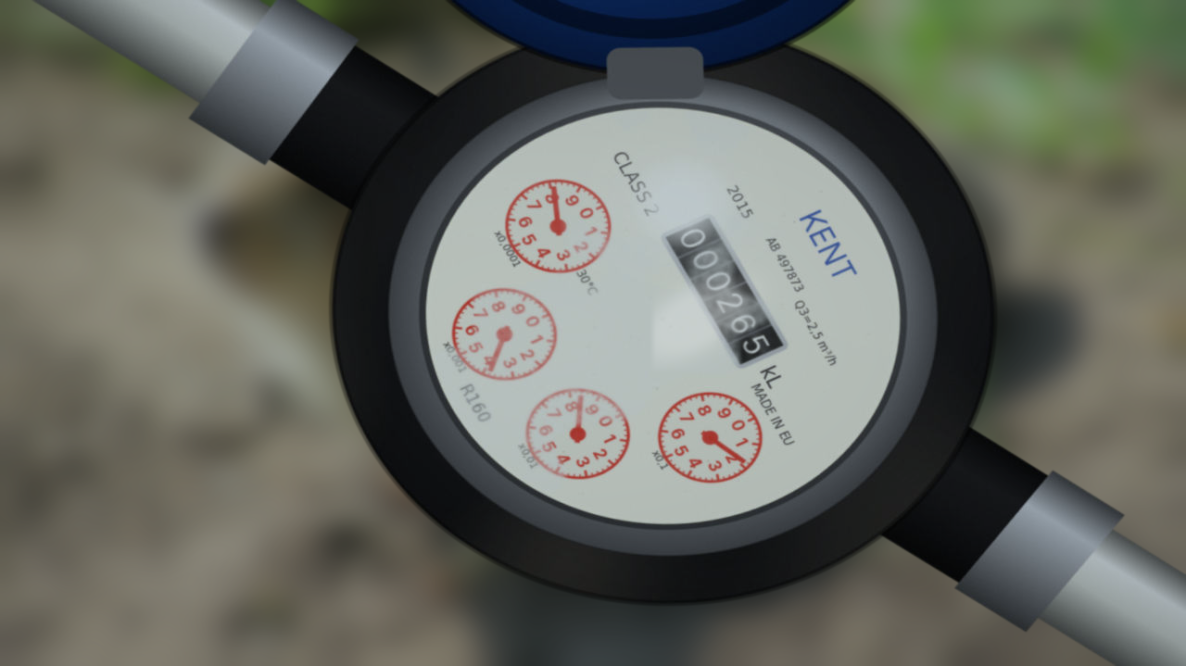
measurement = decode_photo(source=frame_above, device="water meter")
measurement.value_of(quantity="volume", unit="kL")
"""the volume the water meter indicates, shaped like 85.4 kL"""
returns 265.1838 kL
